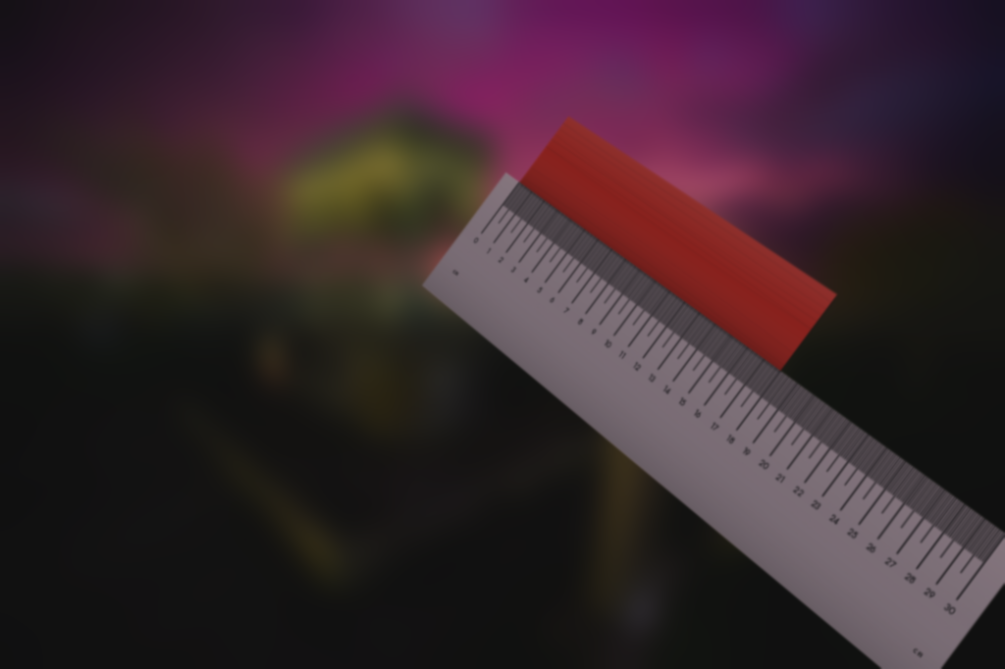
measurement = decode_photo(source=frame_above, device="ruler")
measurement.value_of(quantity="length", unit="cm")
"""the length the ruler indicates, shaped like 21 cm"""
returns 18 cm
